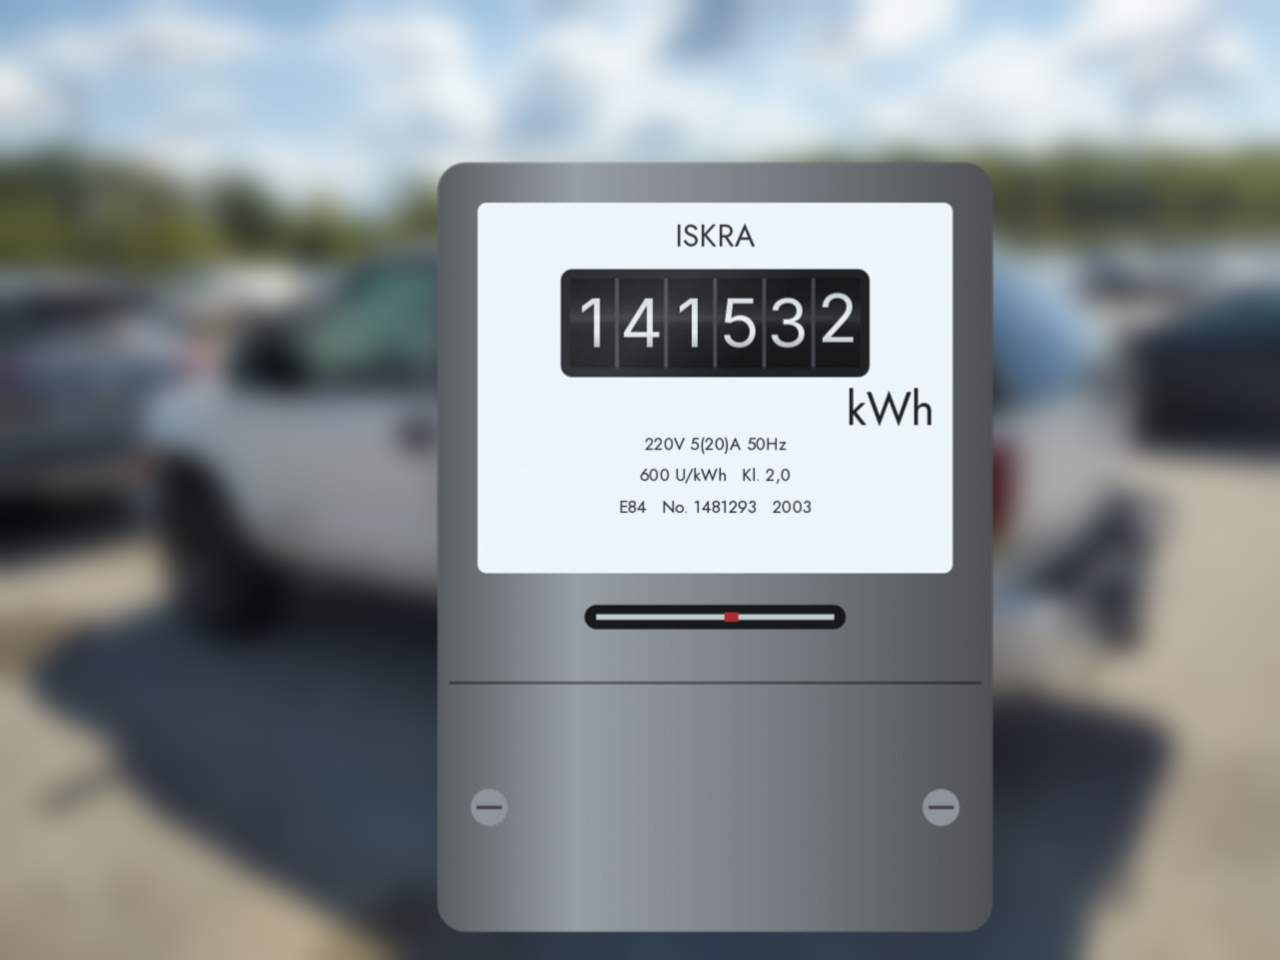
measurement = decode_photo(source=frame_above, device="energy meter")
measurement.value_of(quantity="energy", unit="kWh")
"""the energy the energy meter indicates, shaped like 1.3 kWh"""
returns 141532 kWh
